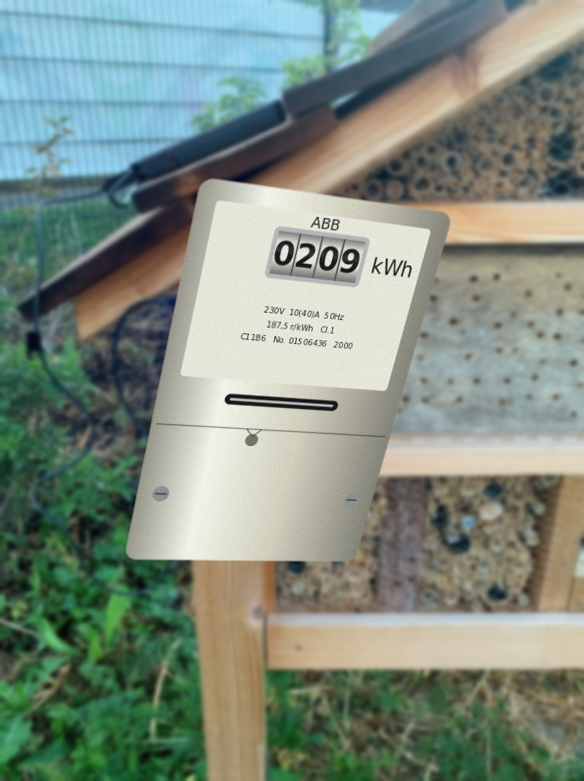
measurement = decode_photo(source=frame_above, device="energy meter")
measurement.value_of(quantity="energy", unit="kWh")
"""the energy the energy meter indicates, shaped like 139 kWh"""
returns 209 kWh
